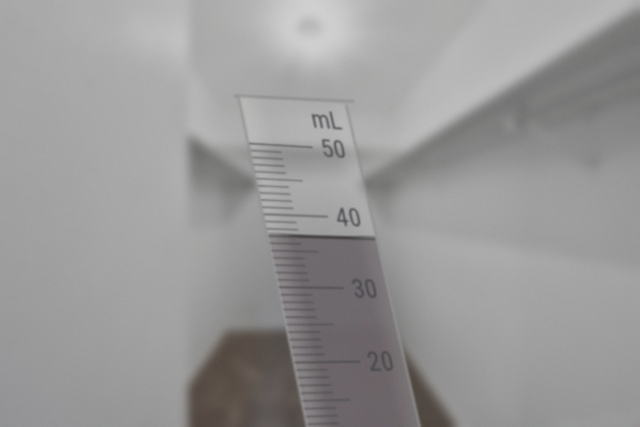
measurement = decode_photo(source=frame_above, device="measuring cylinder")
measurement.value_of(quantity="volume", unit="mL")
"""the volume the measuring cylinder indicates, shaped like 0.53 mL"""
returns 37 mL
